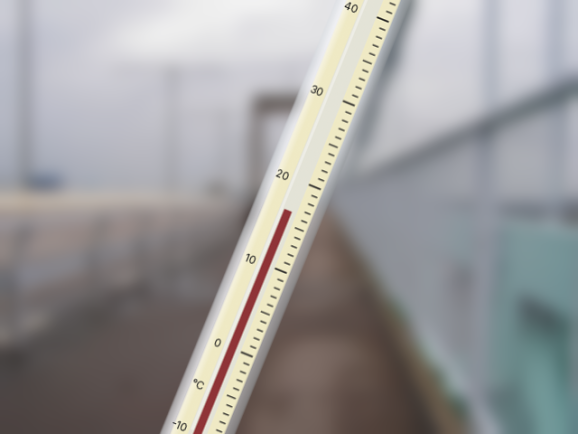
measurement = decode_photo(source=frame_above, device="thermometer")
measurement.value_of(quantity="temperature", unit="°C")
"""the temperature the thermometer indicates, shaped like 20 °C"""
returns 16.5 °C
